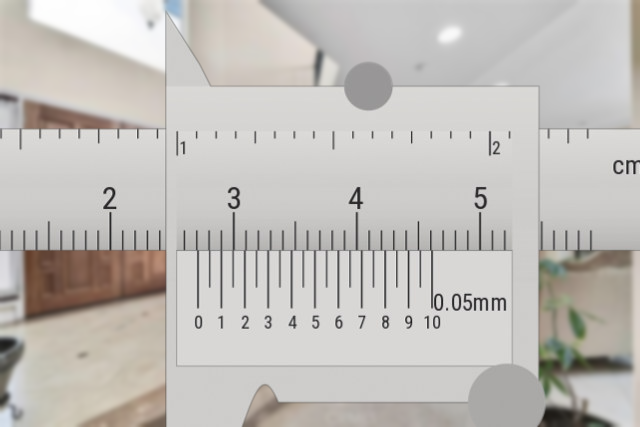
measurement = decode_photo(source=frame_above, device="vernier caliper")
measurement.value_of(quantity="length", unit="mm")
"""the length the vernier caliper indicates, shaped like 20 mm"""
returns 27.1 mm
